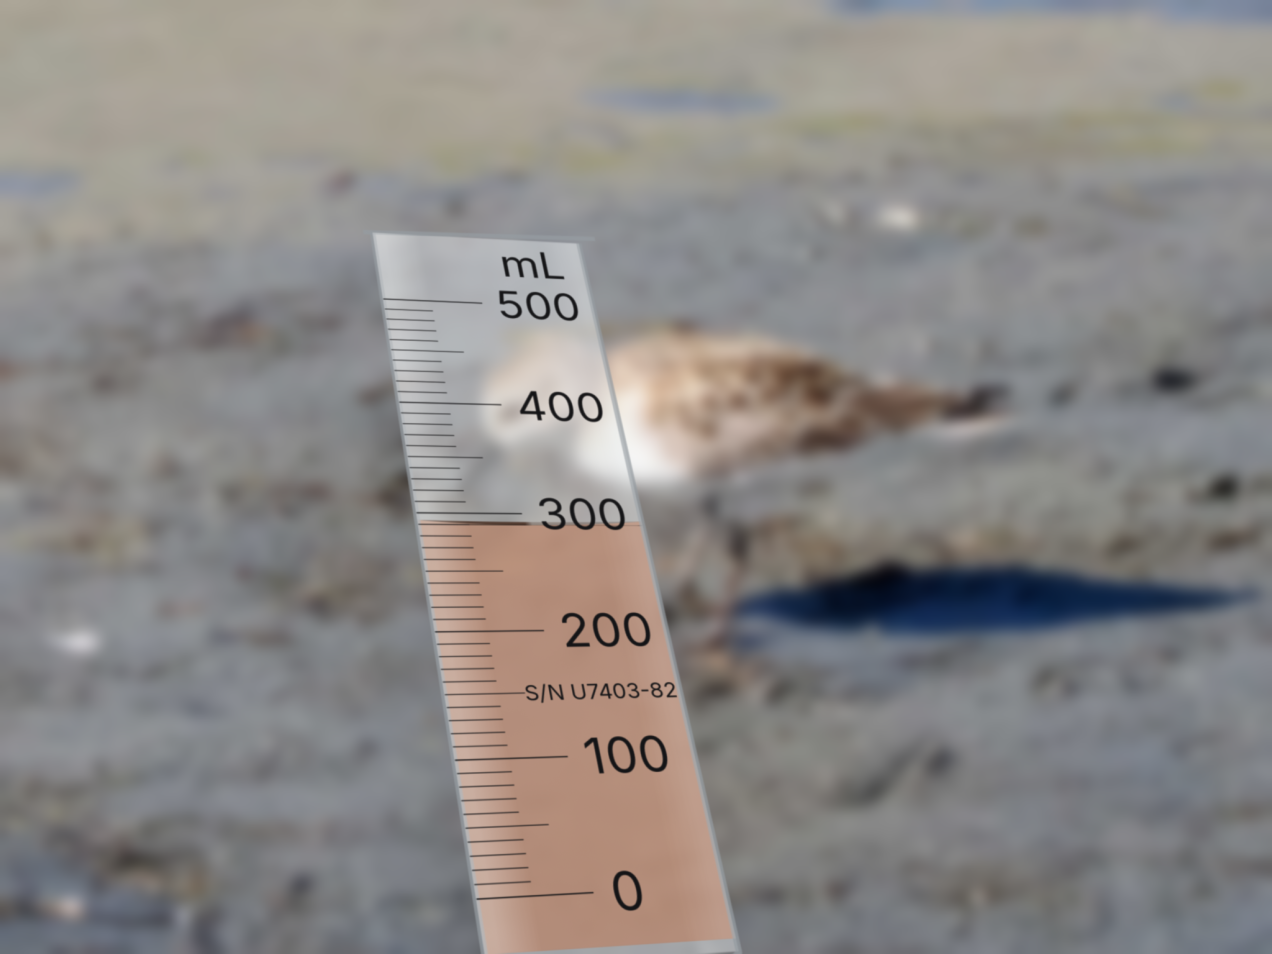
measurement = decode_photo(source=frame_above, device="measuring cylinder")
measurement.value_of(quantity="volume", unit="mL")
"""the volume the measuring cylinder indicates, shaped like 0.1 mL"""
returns 290 mL
